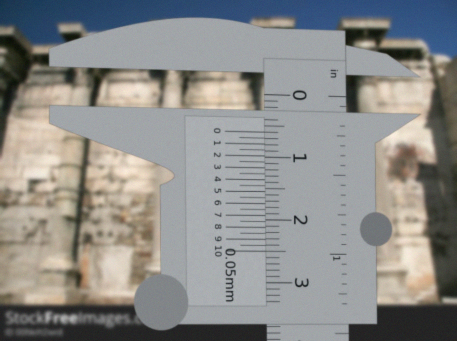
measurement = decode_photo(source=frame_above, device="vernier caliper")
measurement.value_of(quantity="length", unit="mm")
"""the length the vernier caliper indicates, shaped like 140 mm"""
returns 6.0 mm
